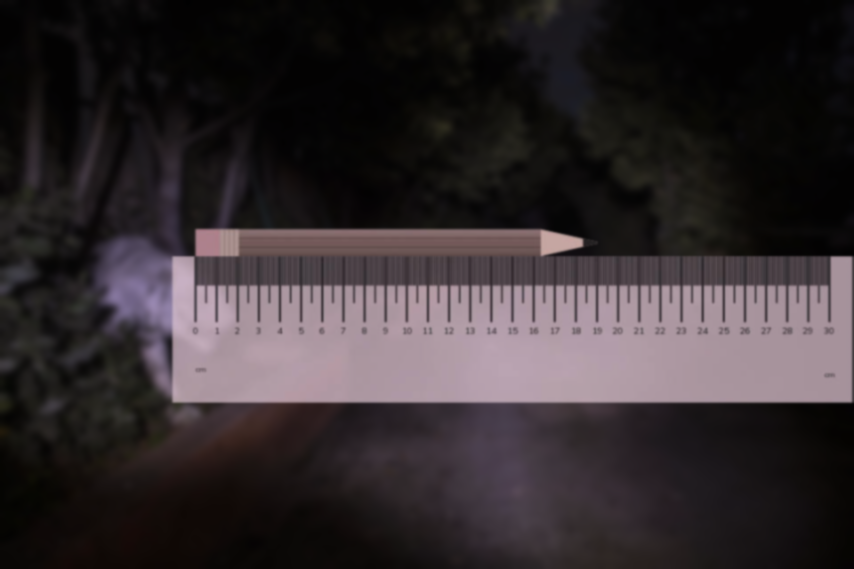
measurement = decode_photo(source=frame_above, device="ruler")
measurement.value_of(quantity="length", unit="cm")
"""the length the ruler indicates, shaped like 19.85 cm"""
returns 19 cm
